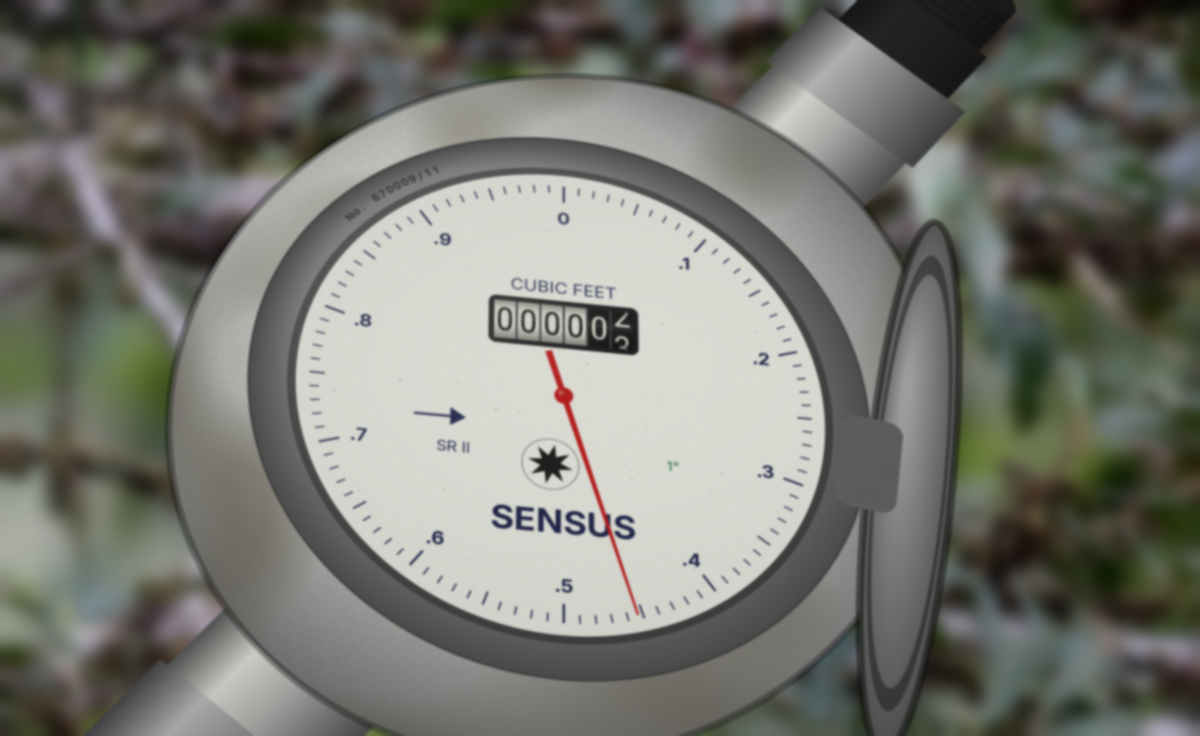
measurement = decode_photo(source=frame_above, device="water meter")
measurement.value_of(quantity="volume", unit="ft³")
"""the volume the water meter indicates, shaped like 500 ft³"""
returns 2.45 ft³
